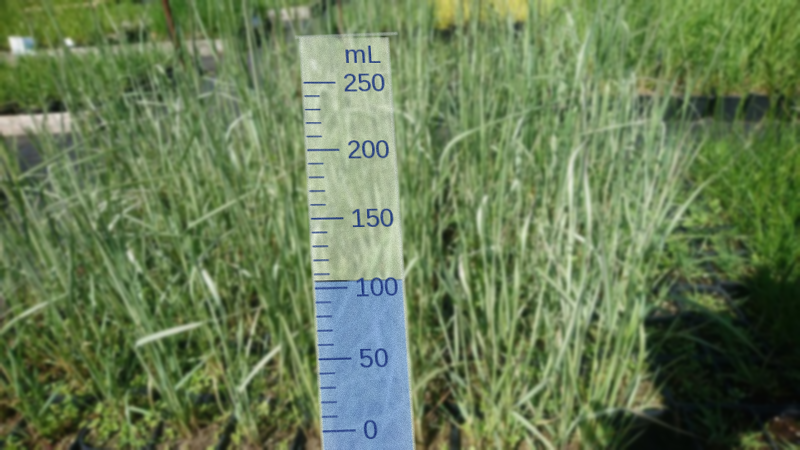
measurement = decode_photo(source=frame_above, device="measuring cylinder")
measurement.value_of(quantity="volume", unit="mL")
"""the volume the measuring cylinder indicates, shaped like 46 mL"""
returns 105 mL
